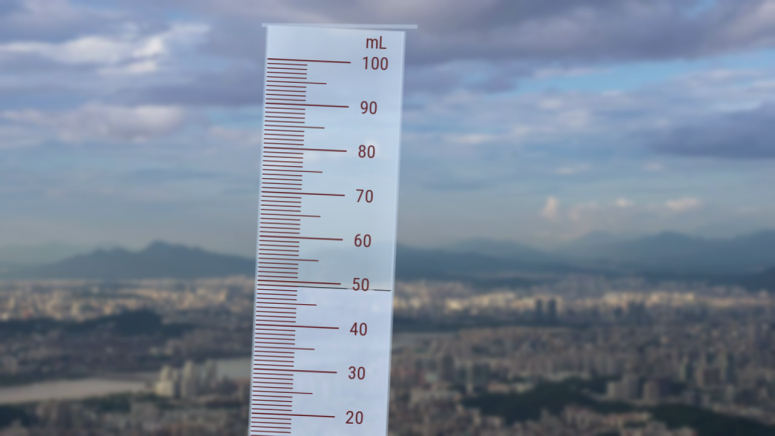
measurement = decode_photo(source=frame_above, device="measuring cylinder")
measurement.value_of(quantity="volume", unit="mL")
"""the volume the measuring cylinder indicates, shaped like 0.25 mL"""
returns 49 mL
